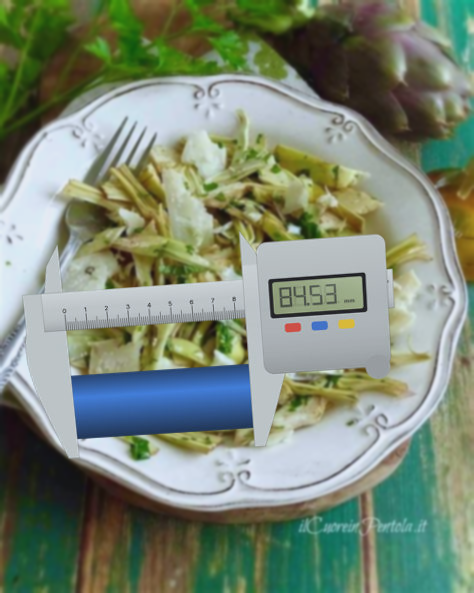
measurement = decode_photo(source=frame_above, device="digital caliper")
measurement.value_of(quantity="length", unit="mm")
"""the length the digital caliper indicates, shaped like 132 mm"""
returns 84.53 mm
